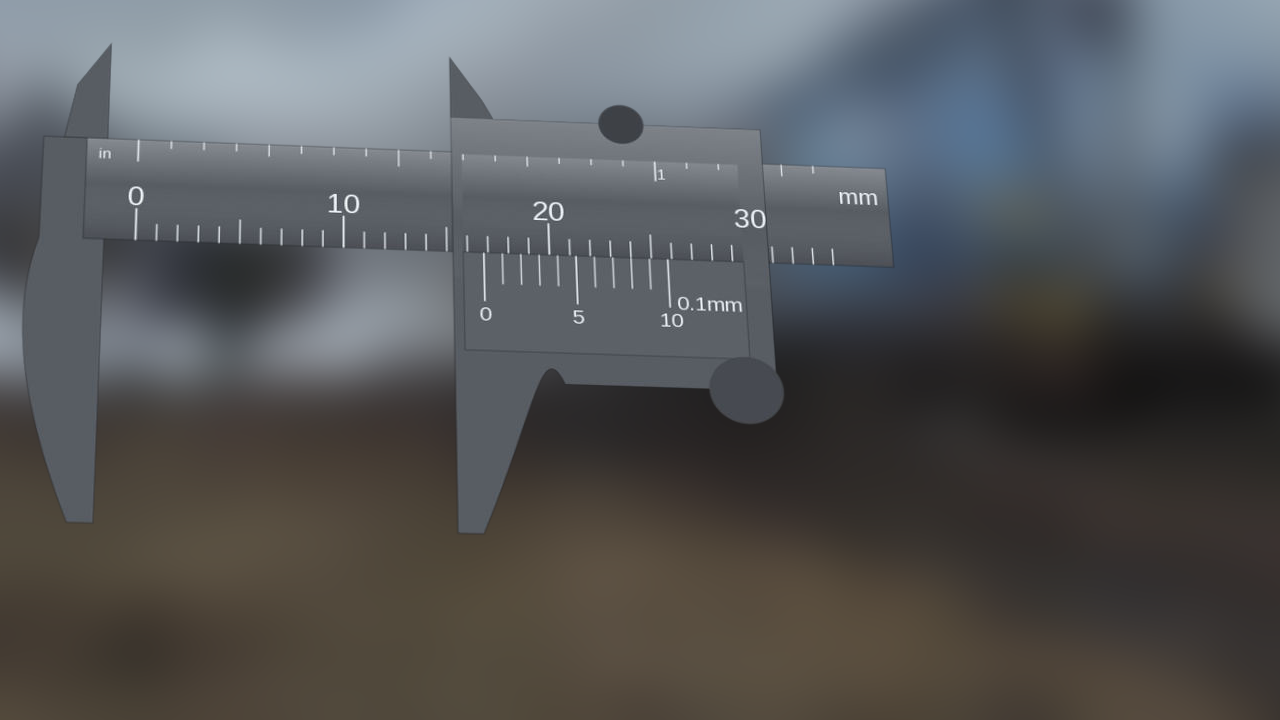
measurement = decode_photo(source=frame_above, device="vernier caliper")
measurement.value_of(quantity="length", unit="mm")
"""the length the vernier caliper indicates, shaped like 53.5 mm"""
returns 16.8 mm
